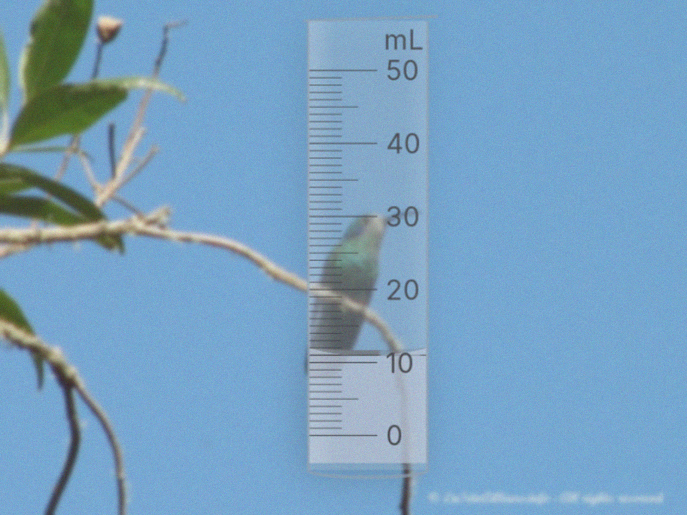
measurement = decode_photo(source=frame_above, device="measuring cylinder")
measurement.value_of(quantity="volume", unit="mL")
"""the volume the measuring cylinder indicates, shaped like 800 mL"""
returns 11 mL
